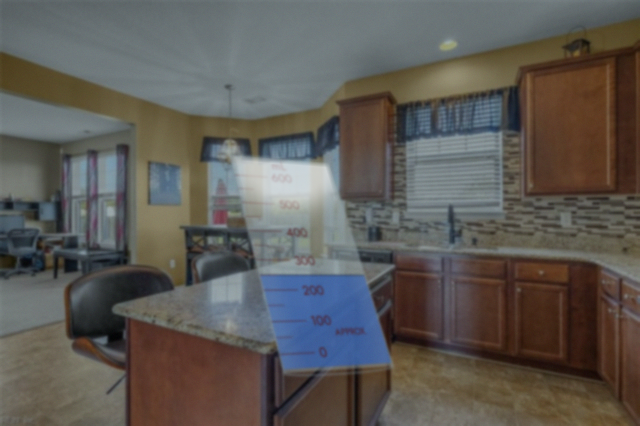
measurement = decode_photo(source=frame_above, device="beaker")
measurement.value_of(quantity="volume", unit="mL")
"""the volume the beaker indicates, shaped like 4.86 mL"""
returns 250 mL
